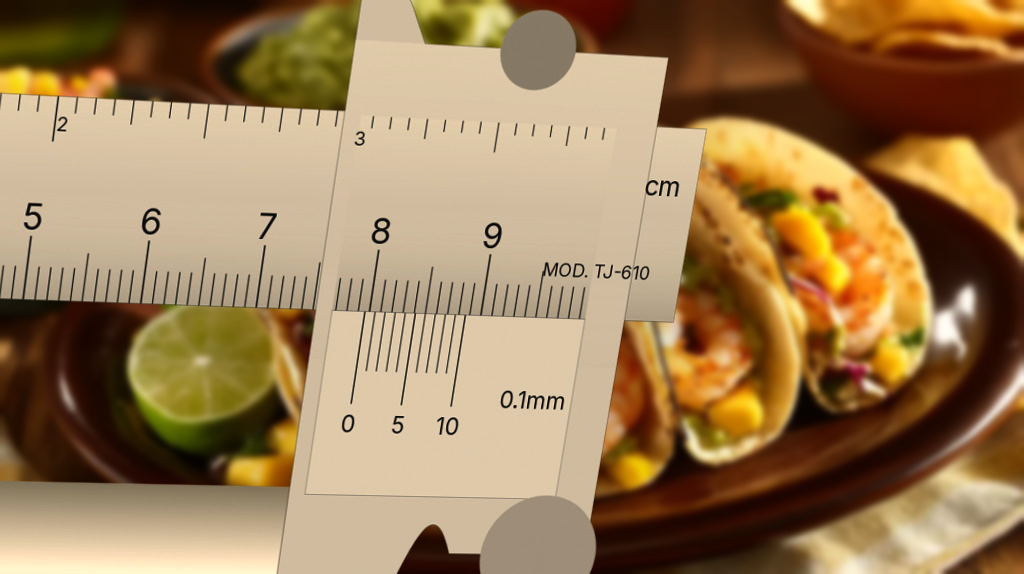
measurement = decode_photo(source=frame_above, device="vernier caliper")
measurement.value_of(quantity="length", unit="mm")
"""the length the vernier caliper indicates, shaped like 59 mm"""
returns 79.6 mm
